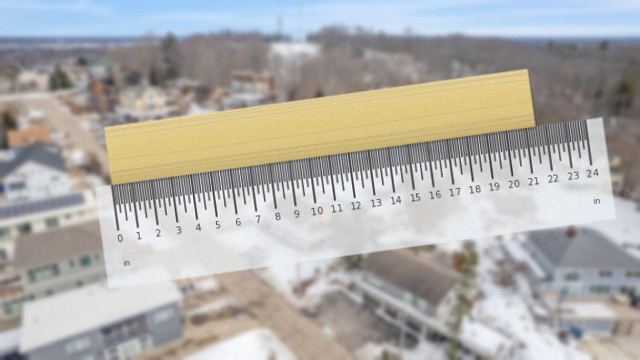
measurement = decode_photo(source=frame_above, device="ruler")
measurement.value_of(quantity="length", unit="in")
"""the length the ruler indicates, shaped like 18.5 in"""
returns 21.5 in
